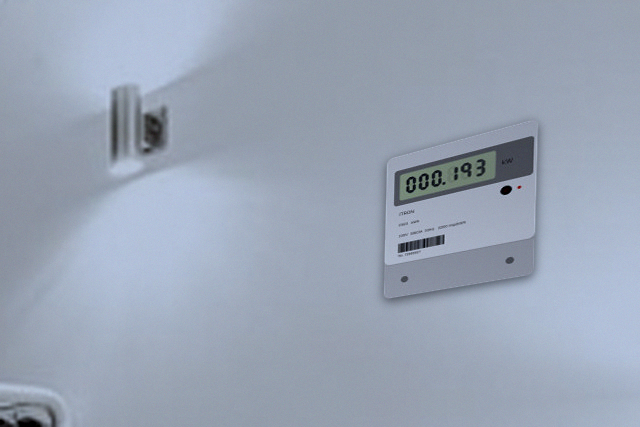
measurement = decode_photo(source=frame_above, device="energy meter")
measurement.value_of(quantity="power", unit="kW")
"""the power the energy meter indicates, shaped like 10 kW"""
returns 0.193 kW
